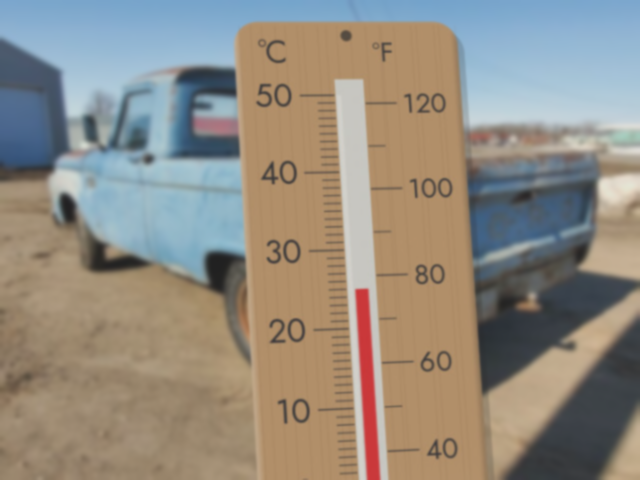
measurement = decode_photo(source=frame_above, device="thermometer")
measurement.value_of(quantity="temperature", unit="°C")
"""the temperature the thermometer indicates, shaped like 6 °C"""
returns 25 °C
